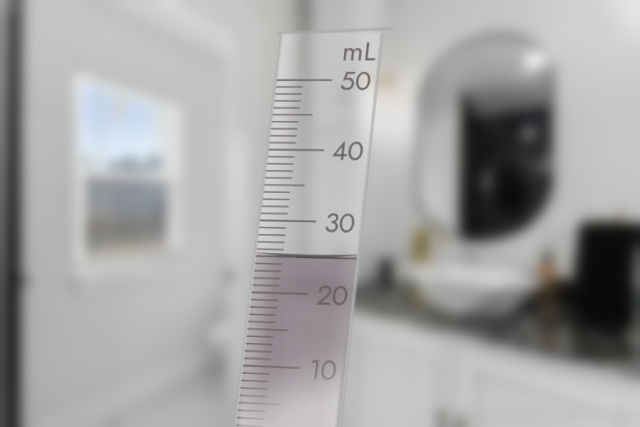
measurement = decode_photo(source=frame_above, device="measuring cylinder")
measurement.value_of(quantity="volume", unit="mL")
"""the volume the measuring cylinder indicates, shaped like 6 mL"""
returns 25 mL
